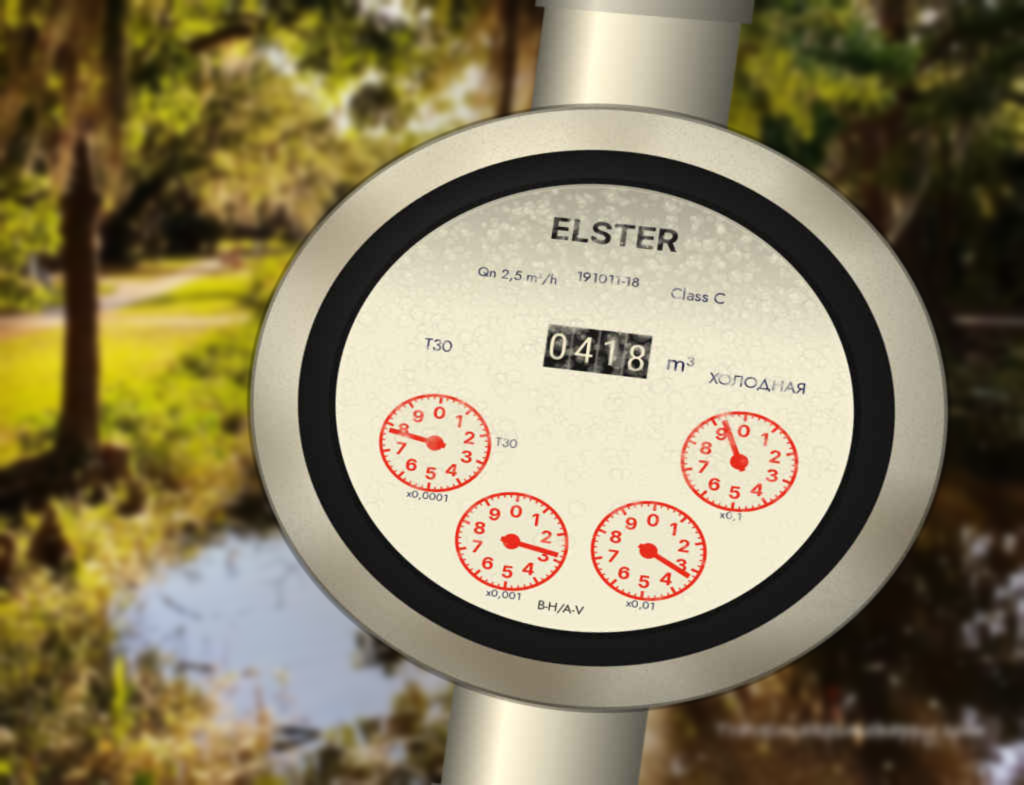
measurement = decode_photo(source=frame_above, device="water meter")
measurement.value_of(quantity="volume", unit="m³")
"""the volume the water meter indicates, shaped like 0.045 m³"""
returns 417.9327 m³
